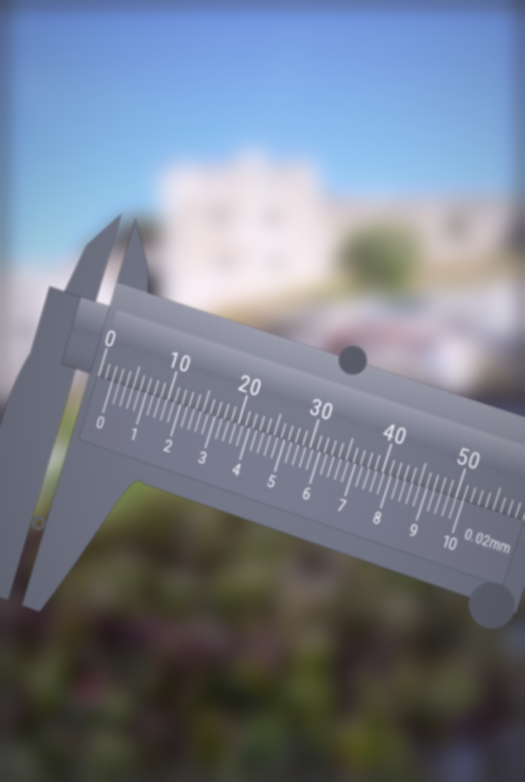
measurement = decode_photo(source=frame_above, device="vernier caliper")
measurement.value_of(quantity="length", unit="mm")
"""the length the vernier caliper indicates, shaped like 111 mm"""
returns 2.0 mm
